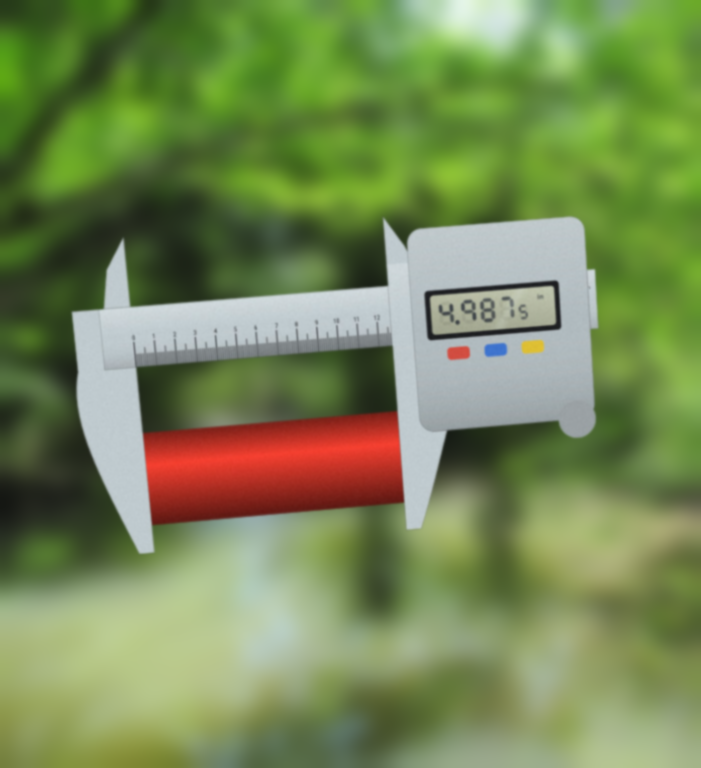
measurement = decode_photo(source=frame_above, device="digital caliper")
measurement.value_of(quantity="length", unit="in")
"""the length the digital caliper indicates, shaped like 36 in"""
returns 4.9875 in
